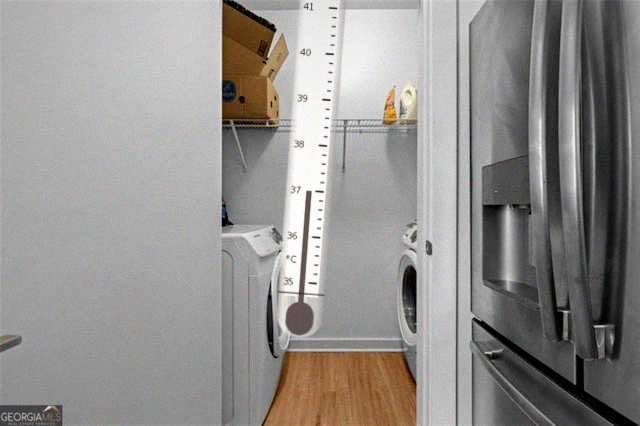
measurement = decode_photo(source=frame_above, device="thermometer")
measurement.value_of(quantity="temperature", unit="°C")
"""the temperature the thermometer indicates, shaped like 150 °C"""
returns 37 °C
